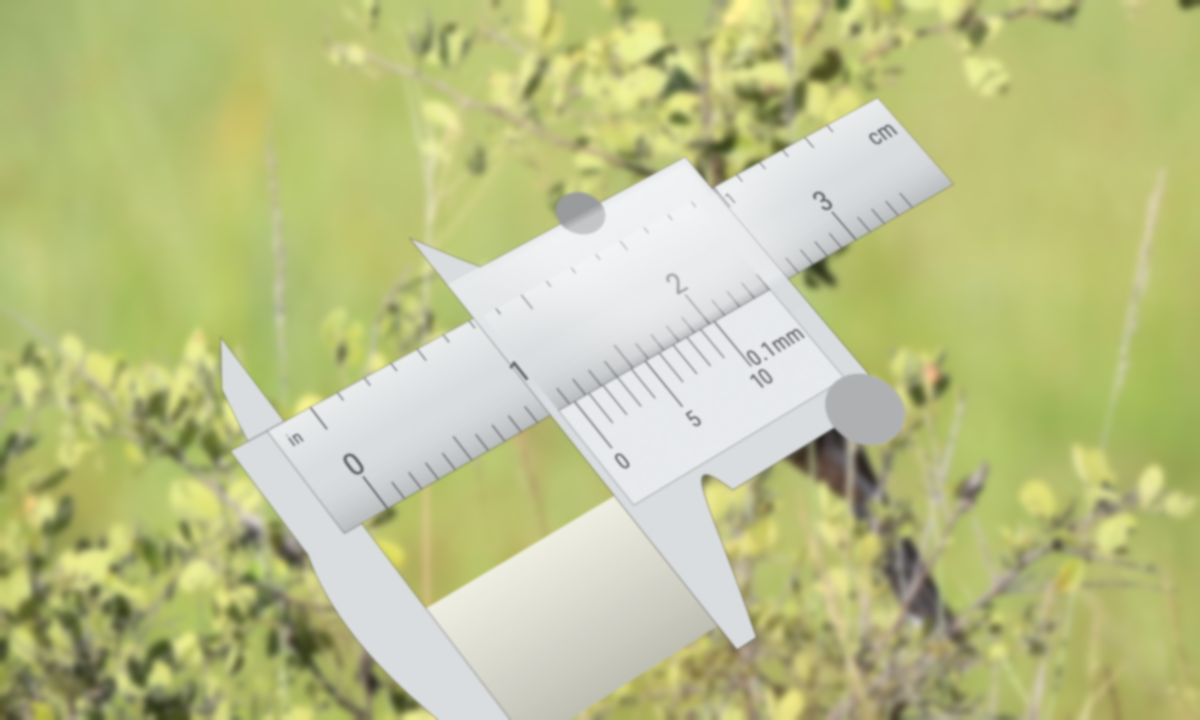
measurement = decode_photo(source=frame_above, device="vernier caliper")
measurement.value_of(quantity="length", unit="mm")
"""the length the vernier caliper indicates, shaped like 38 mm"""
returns 11.3 mm
